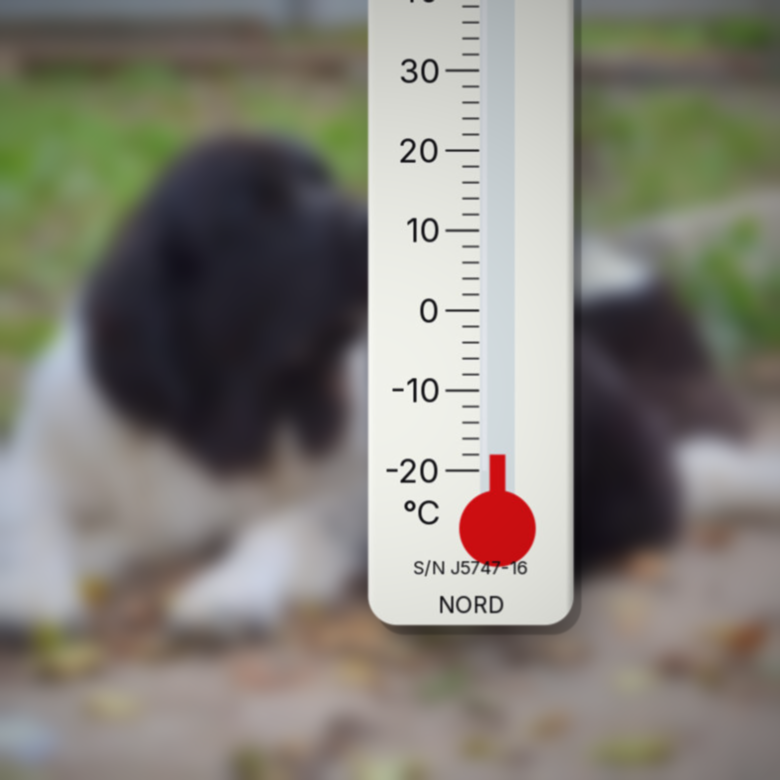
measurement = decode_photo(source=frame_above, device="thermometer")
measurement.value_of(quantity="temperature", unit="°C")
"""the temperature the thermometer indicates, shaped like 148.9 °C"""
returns -18 °C
